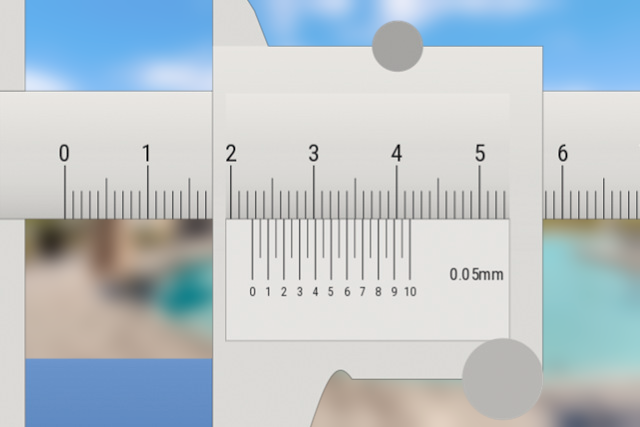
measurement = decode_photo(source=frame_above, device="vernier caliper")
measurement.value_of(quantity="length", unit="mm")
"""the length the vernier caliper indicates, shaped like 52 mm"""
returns 22.6 mm
